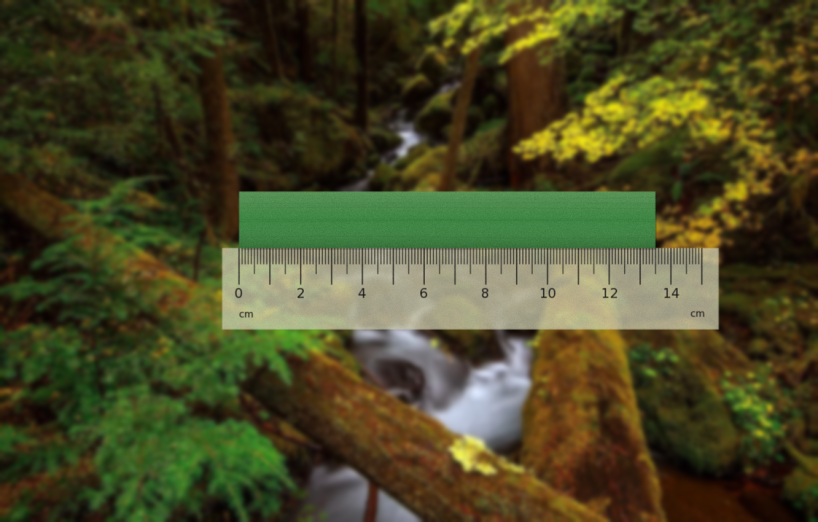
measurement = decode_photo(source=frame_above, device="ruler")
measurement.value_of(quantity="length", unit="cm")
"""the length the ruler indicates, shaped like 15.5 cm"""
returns 13.5 cm
